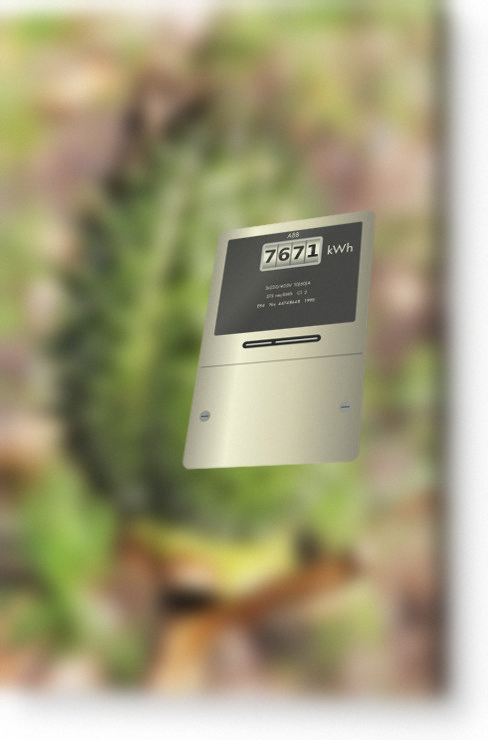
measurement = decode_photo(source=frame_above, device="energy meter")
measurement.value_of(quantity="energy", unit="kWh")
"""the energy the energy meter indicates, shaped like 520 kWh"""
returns 7671 kWh
